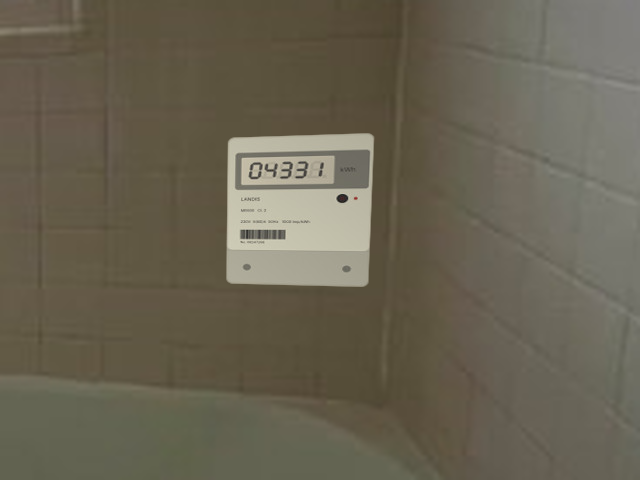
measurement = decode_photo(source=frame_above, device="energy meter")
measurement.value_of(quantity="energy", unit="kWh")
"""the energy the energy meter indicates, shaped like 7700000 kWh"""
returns 4331 kWh
